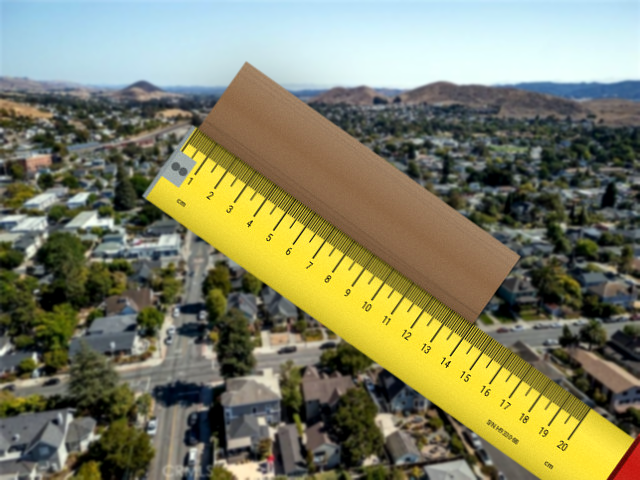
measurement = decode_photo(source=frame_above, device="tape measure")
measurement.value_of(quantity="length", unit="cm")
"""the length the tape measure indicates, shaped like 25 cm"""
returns 14 cm
